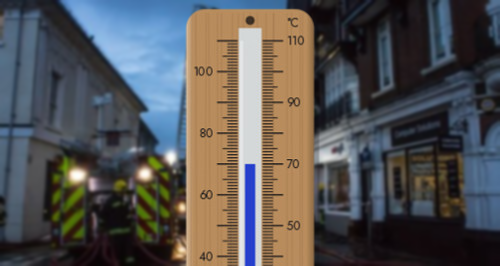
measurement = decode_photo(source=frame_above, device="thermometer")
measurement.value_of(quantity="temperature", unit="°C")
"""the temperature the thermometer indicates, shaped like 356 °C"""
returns 70 °C
